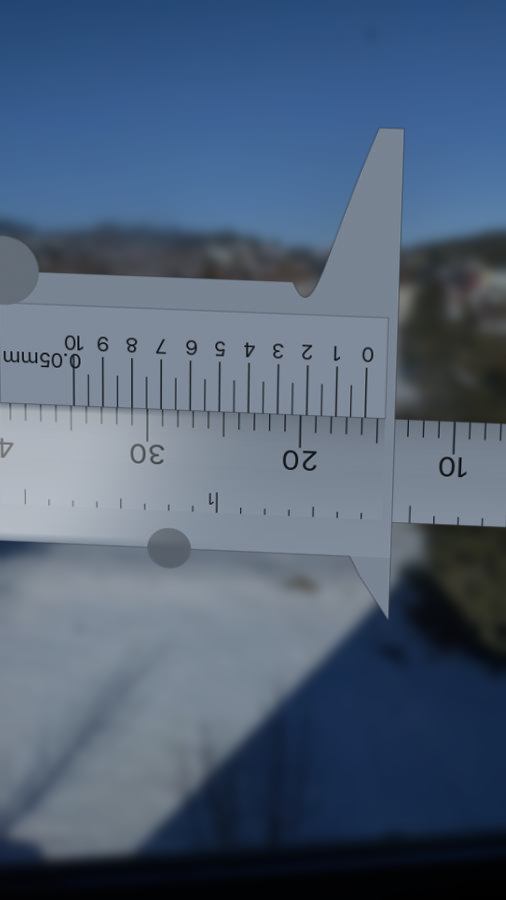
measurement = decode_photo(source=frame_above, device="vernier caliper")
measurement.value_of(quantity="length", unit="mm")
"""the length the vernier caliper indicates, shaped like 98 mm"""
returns 15.8 mm
